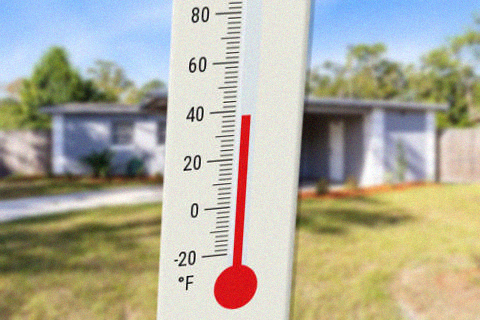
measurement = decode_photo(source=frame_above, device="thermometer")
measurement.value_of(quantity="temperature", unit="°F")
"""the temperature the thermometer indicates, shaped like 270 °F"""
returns 38 °F
